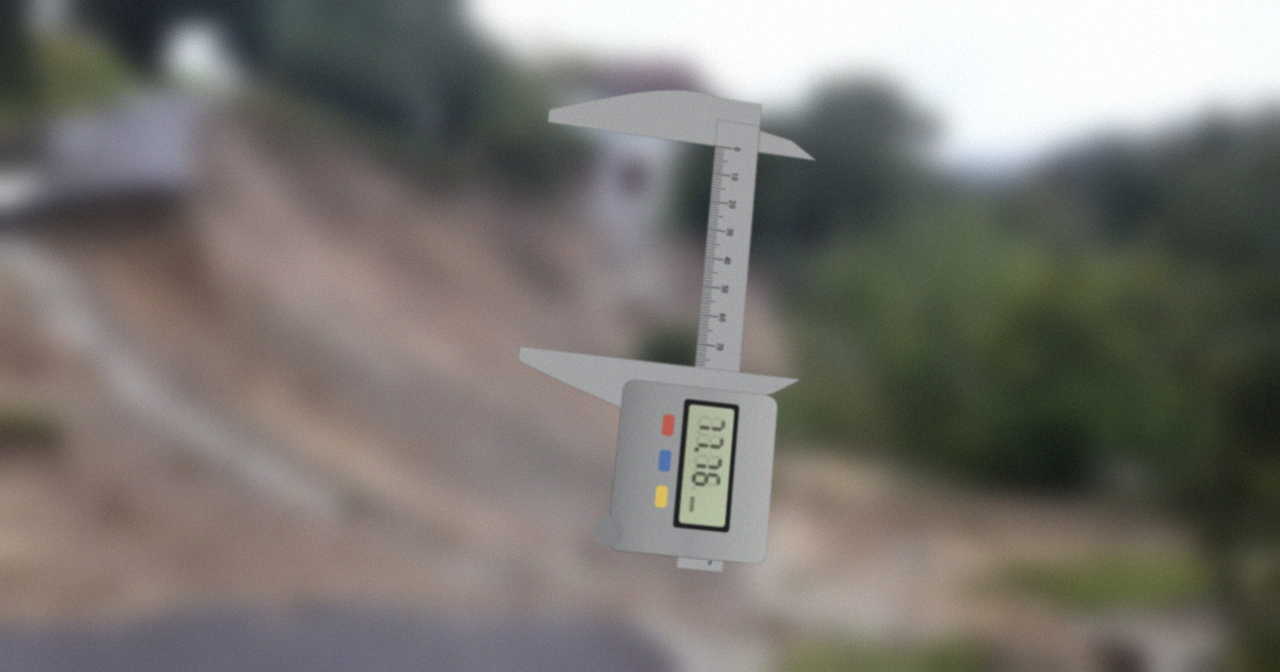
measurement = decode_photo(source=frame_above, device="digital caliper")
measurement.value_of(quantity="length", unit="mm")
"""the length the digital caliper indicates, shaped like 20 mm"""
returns 77.76 mm
